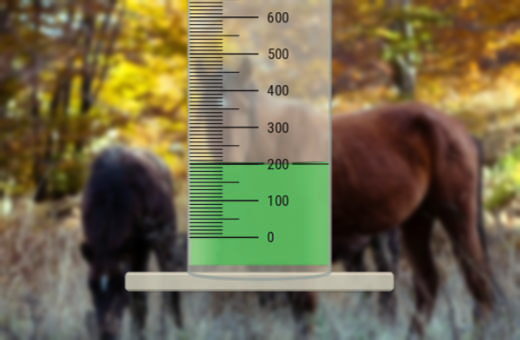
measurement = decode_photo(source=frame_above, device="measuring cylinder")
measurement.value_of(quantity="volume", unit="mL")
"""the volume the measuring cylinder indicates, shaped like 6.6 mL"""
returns 200 mL
